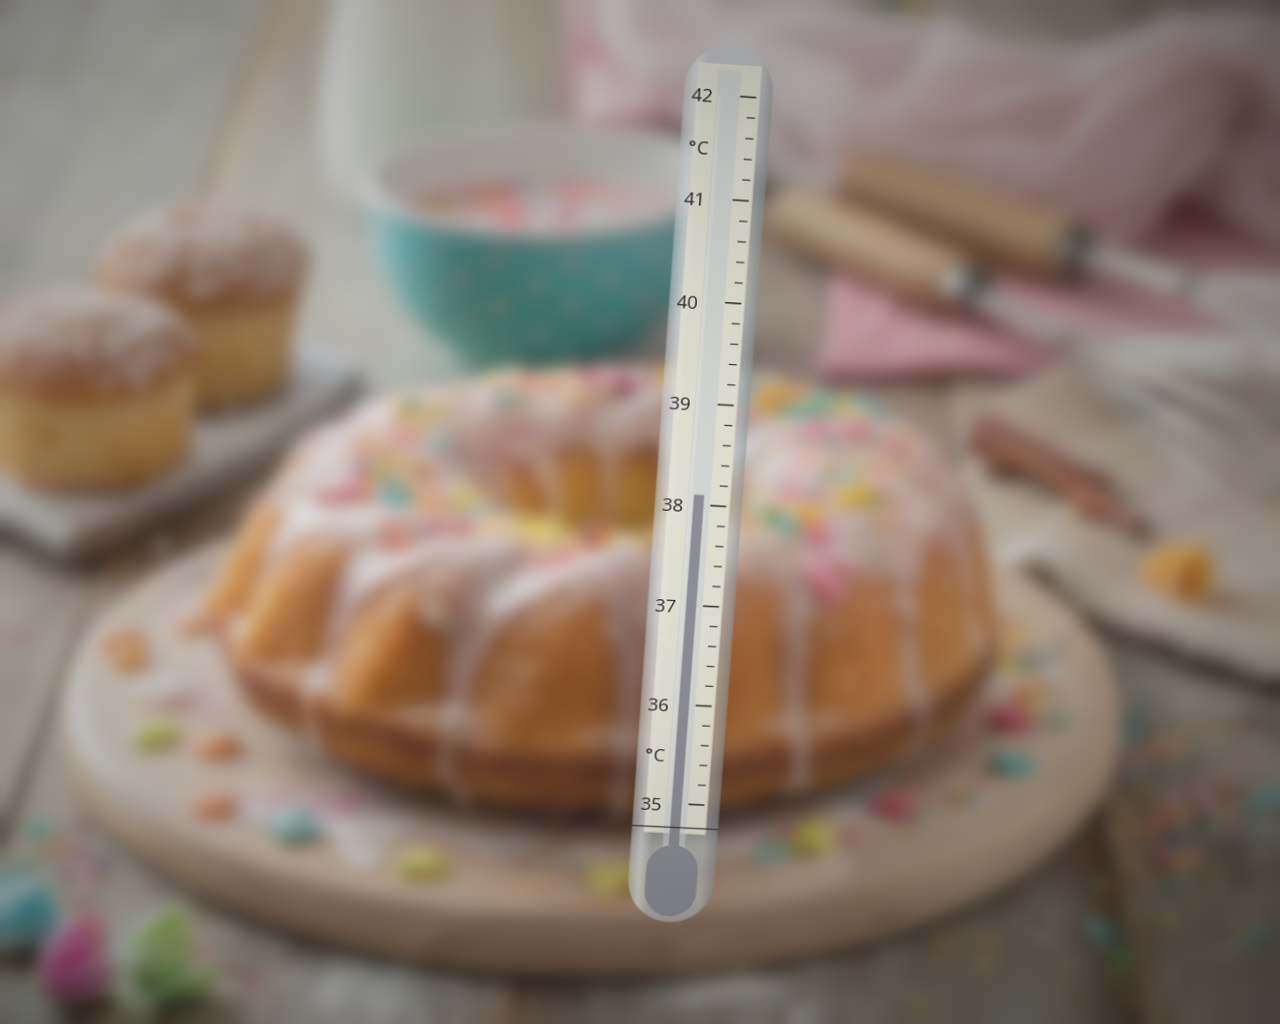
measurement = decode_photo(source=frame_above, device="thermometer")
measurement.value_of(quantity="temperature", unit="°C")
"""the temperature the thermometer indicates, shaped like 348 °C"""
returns 38.1 °C
